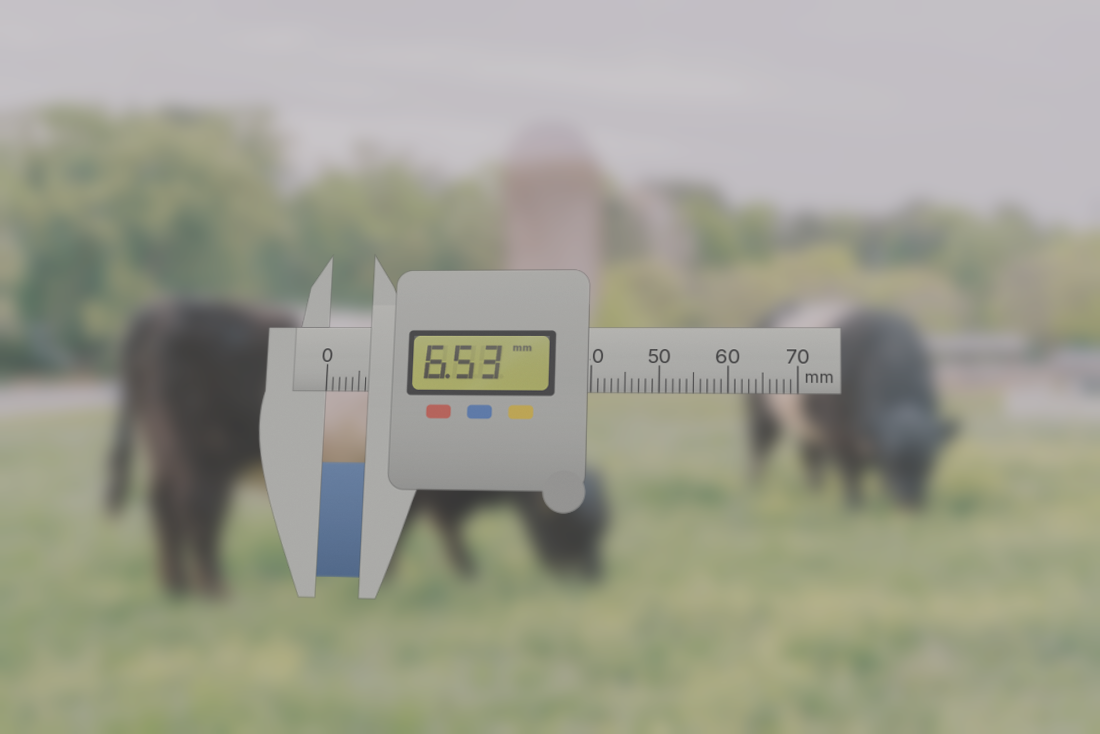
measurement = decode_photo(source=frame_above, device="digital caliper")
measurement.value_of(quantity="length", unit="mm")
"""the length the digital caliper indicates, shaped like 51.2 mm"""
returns 6.53 mm
